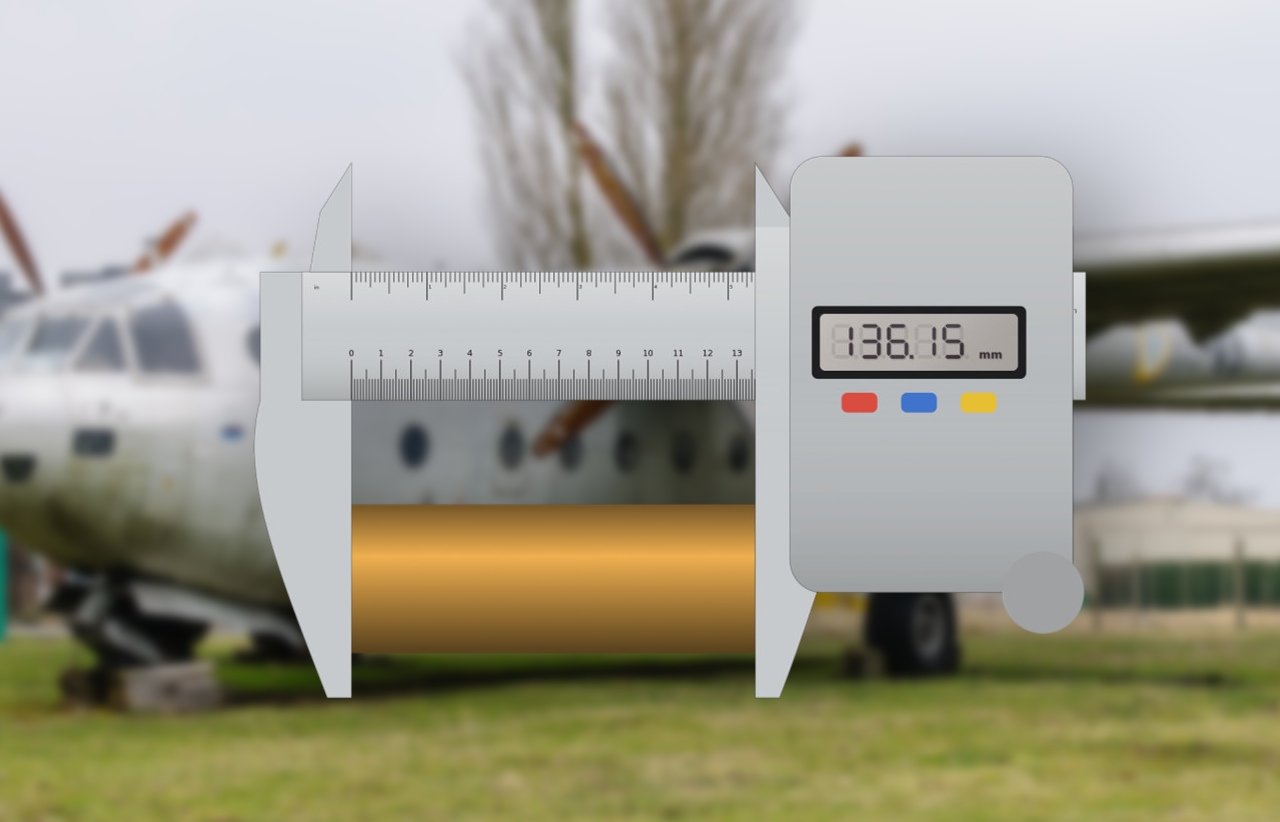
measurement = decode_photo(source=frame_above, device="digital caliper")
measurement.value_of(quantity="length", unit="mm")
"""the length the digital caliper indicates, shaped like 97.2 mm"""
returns 136.15 mm
